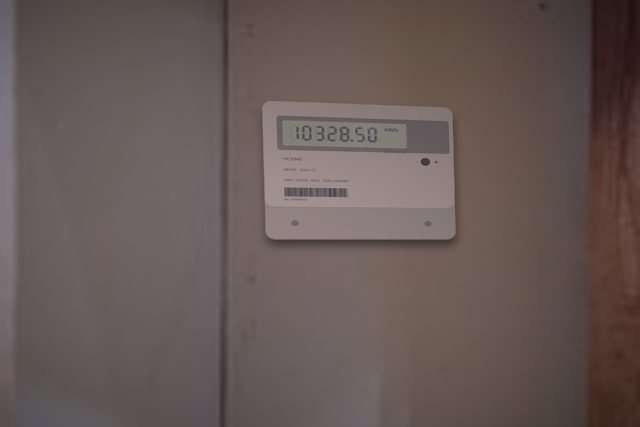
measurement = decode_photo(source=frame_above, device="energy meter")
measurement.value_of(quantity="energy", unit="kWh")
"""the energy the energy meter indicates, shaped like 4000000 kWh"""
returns 10328.50 kWh
